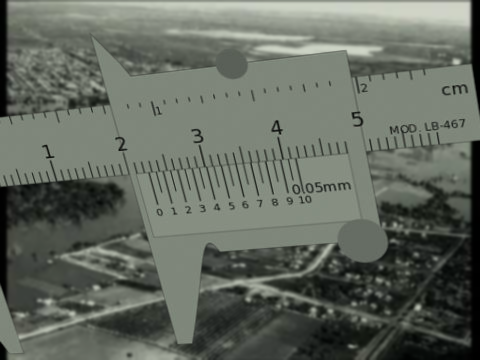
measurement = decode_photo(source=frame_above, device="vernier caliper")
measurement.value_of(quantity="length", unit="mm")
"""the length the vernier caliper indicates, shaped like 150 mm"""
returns 22.6 mm
